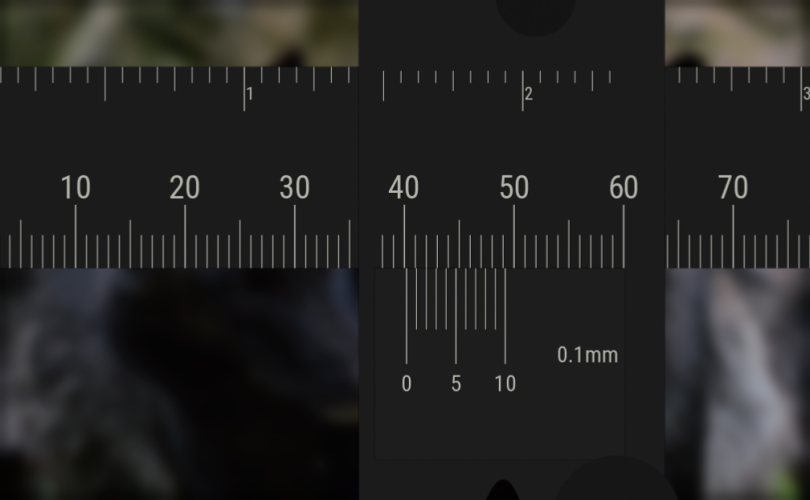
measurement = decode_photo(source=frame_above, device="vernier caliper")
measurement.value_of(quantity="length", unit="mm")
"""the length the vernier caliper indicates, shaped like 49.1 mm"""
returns 40.2 mm
